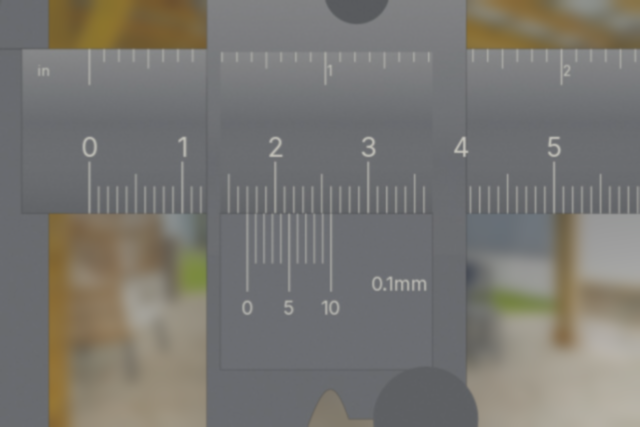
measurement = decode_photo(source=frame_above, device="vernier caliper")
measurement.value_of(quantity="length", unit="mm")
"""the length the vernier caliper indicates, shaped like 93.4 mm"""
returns 17.0 mm
